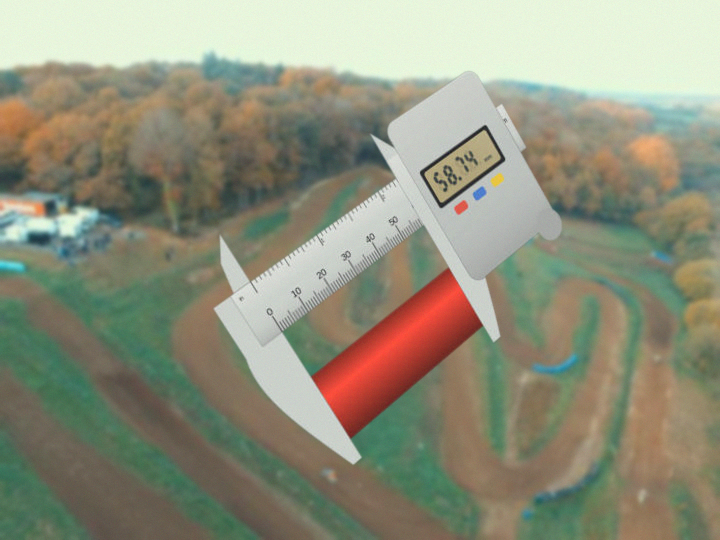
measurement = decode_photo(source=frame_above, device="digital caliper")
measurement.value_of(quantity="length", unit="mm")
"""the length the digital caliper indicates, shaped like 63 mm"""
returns 58.74 mm
